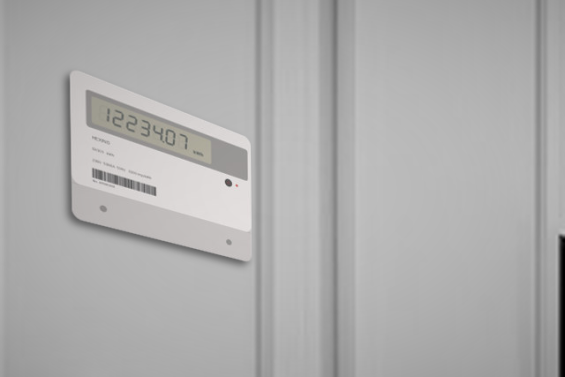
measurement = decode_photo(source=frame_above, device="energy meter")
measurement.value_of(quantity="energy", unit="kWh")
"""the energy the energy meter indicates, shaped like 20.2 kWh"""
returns 12234.07 kWh
